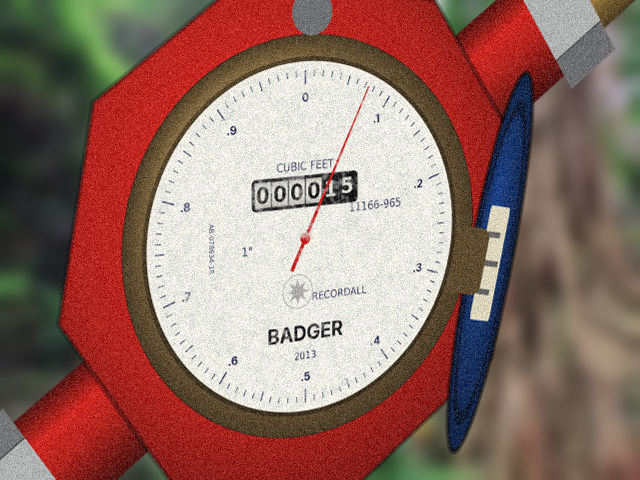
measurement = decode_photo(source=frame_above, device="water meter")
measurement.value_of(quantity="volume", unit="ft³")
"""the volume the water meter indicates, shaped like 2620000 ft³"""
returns 15.07 ft³
